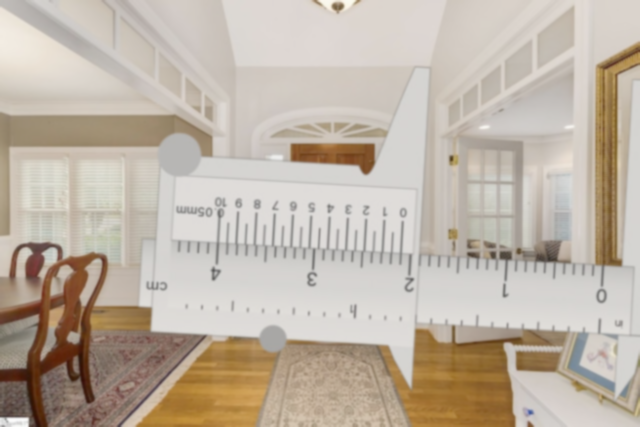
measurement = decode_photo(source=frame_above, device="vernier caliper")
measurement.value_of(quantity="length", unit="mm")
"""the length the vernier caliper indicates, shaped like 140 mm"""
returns 21.0 mm
